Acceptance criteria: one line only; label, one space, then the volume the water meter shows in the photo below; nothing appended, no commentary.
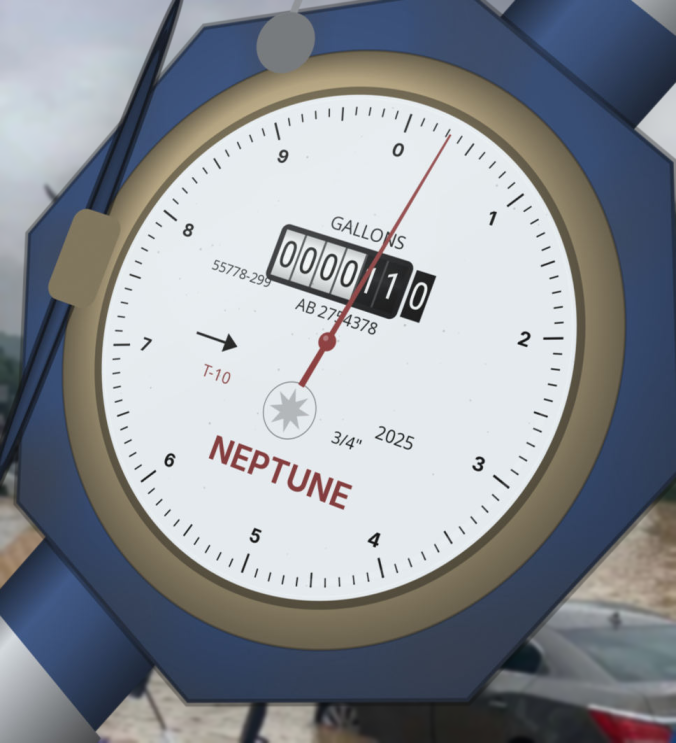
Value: 110.3 gal
